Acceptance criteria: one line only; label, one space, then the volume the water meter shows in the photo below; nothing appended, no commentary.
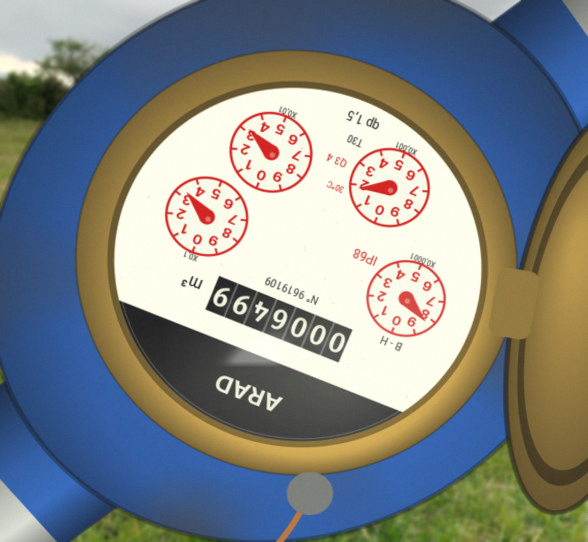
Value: 6499.3318 m³
